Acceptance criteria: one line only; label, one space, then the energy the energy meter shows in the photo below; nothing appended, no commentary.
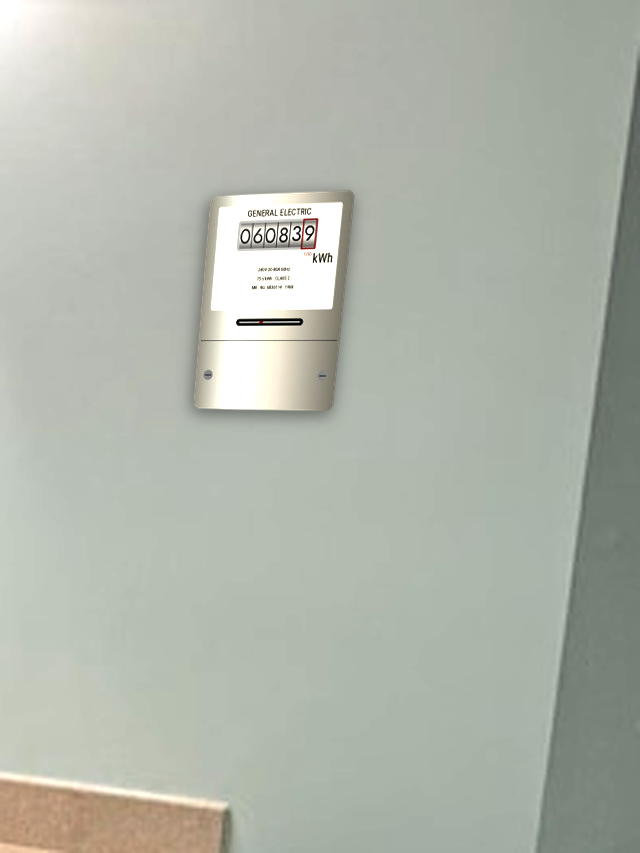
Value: 6083.9 kWh
